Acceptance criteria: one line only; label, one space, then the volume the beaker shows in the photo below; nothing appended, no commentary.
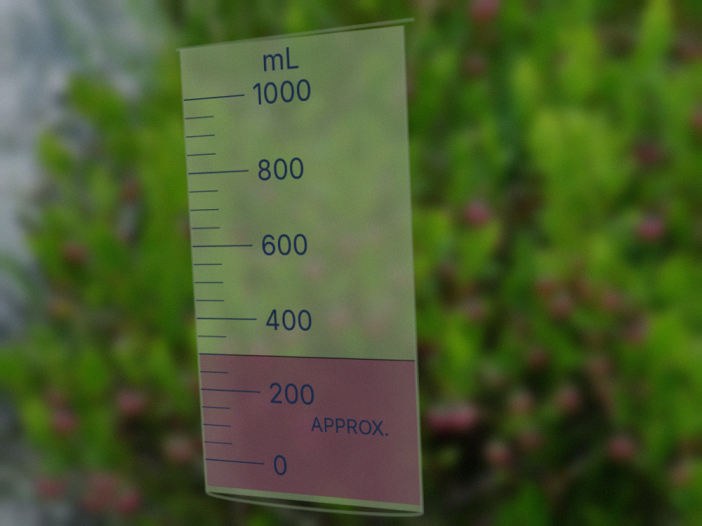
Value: 300 mL
